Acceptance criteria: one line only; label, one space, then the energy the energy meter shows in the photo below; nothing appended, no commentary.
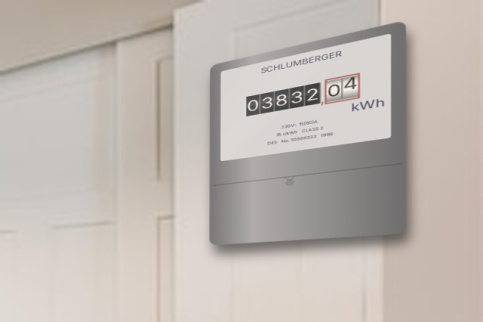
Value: 3832.04 kWh
